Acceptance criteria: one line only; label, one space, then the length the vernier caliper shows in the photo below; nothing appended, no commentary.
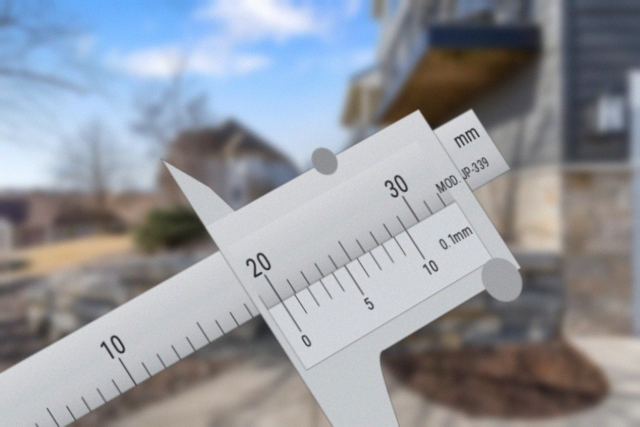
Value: 20.0 mm
